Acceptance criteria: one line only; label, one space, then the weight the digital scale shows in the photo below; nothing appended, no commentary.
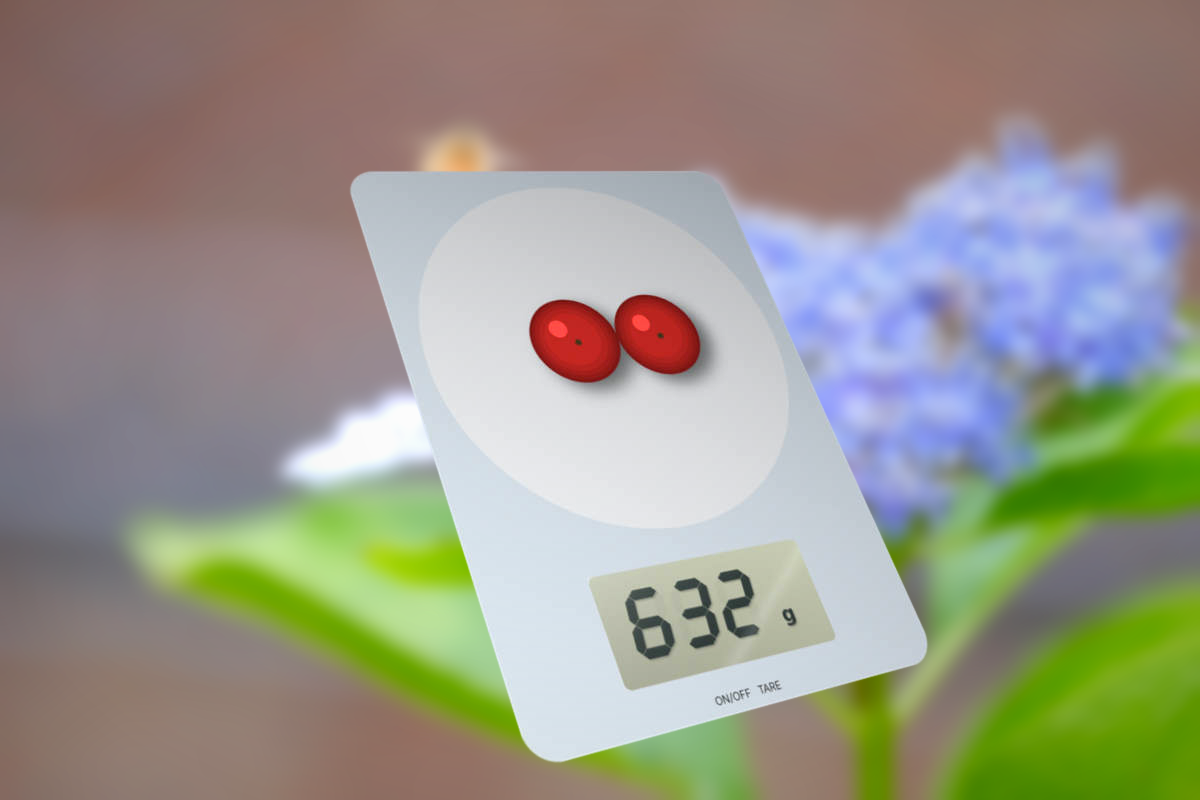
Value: 632 g
